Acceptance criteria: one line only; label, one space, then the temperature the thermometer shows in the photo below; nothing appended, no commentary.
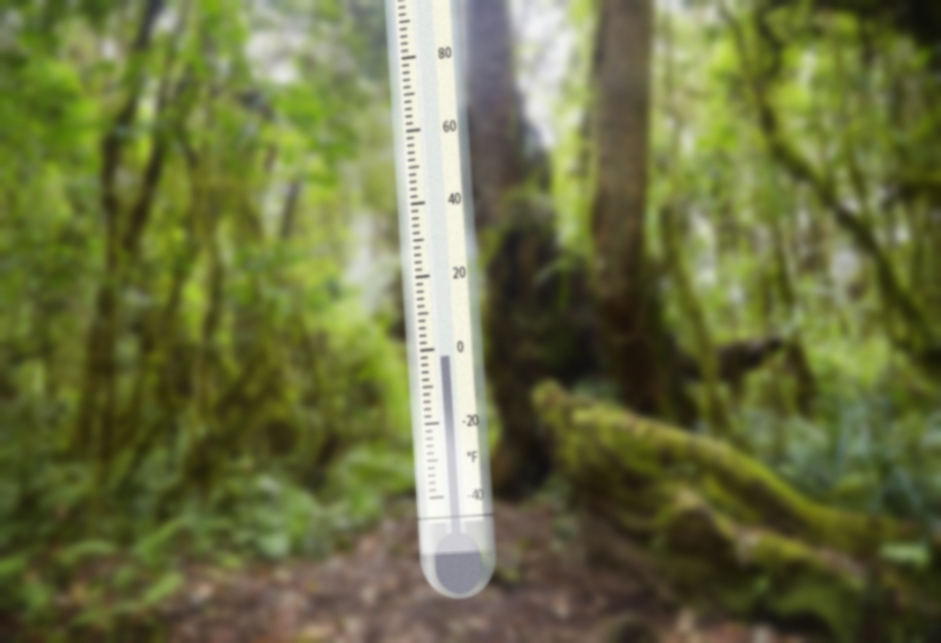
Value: -2 °F
